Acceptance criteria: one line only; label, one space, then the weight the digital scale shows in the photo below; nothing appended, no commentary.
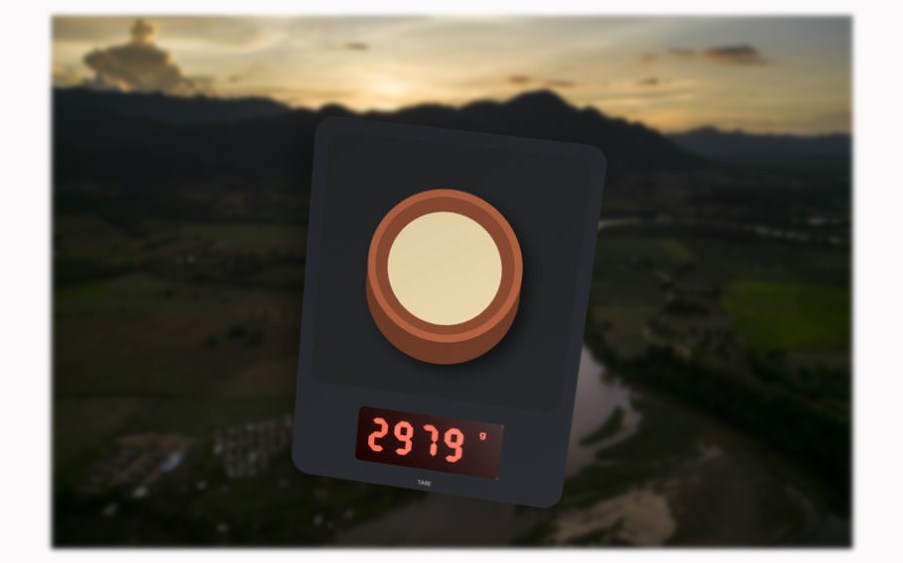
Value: 2979 g
